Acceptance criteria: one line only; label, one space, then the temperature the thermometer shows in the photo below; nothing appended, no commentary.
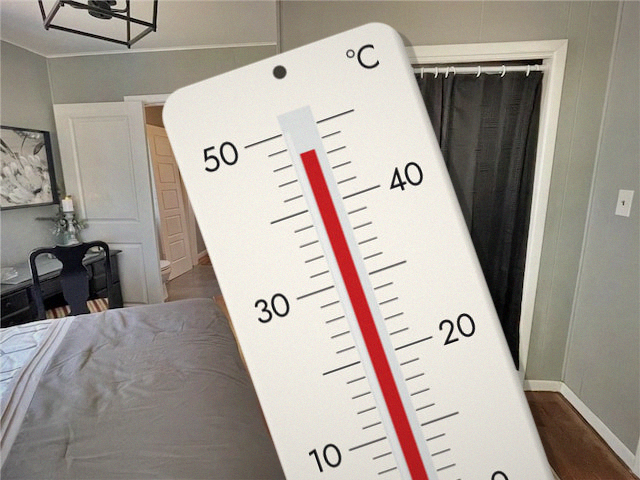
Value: 47 °C
